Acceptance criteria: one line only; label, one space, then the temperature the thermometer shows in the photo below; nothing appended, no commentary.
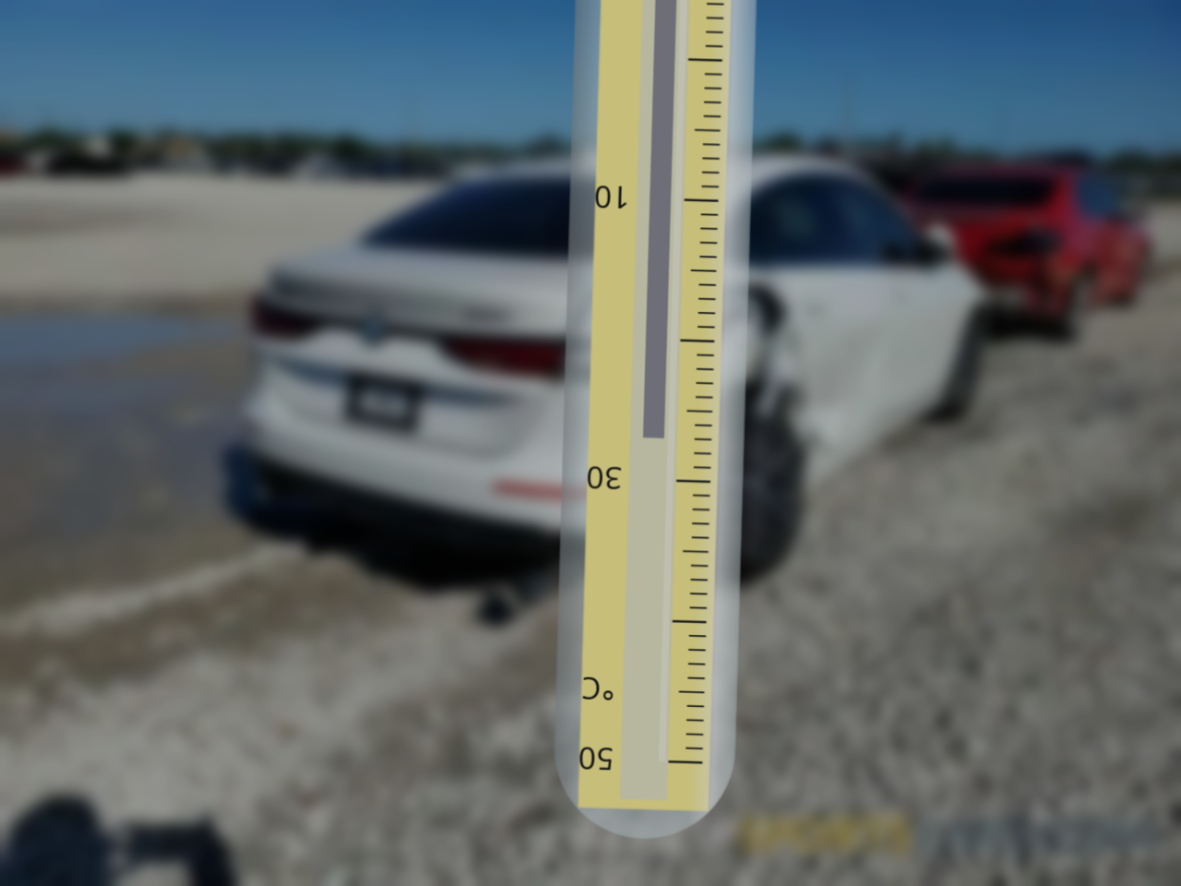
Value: 27 °C
